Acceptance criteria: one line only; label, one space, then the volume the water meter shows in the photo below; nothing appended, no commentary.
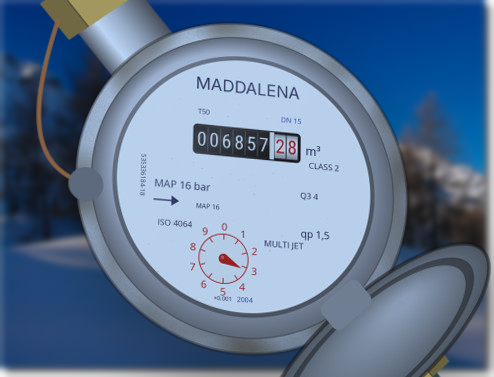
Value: 6857.283 m³
